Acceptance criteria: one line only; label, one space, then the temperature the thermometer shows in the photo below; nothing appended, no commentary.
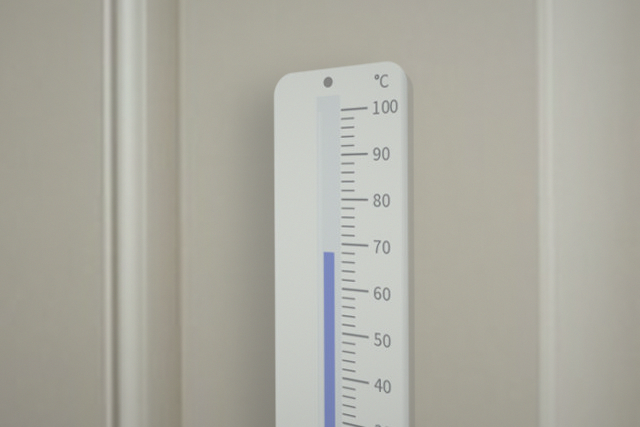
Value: 68 °C
